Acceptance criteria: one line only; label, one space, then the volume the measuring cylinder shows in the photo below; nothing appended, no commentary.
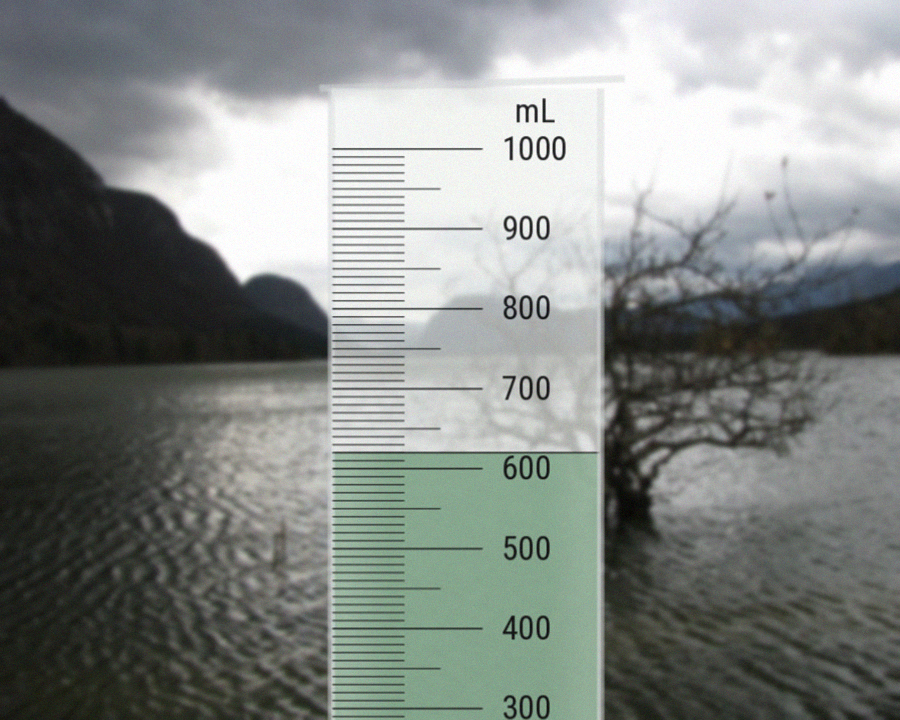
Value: 620 mL
